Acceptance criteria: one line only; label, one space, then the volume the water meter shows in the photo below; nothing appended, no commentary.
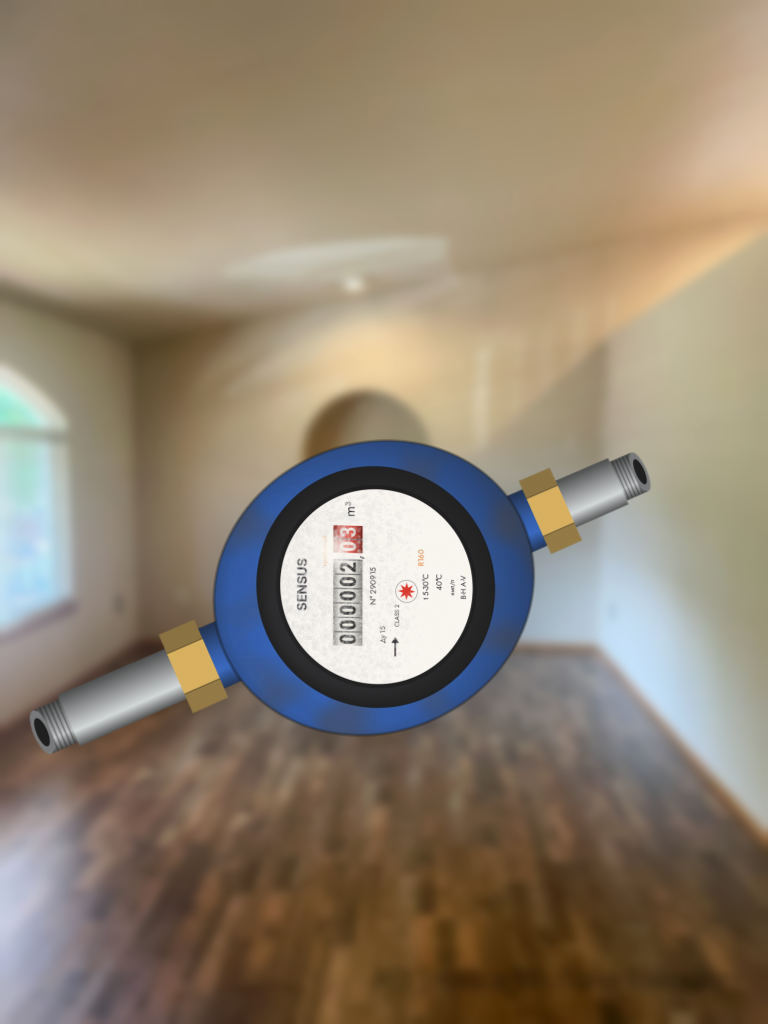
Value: 2.03 m³
